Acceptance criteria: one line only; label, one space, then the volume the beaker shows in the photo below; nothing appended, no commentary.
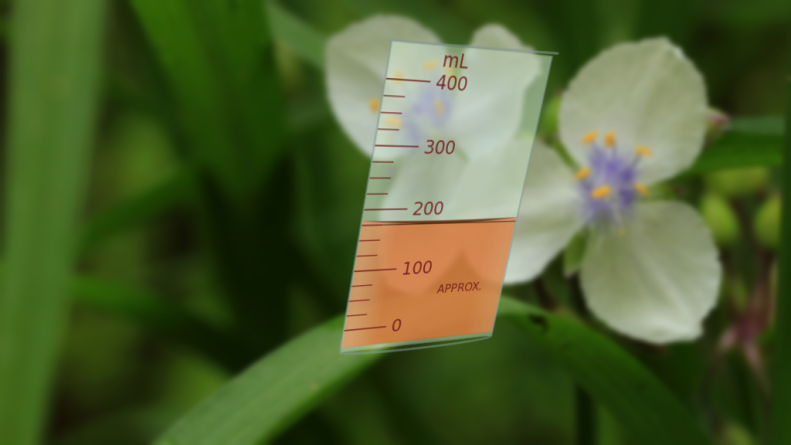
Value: 175 mL
